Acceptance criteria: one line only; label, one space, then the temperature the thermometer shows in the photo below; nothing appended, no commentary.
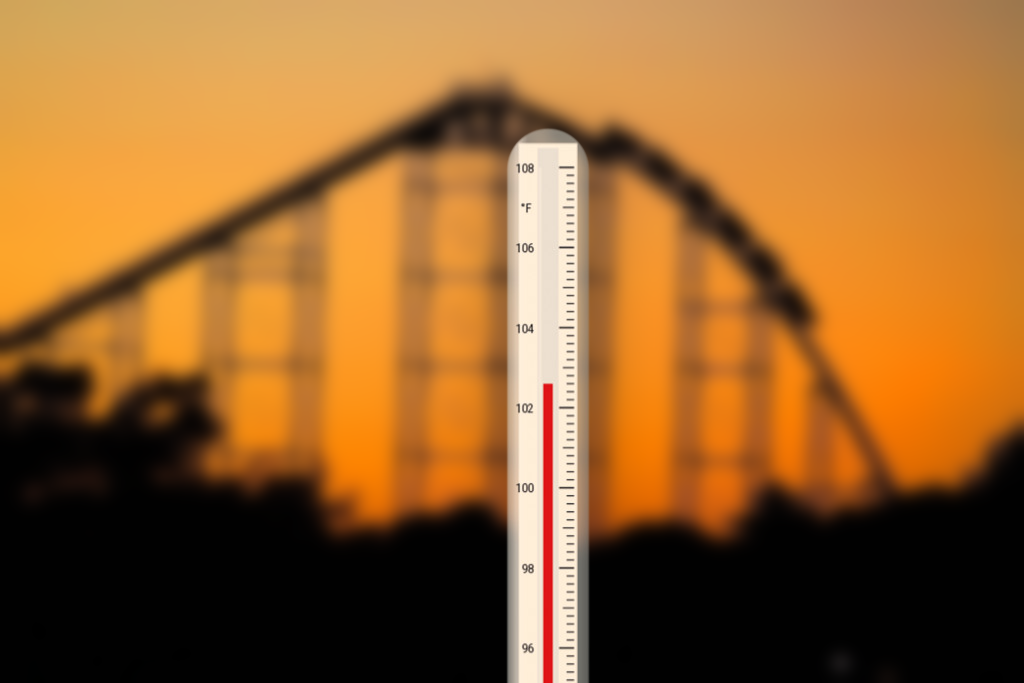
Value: 102.6 °F
